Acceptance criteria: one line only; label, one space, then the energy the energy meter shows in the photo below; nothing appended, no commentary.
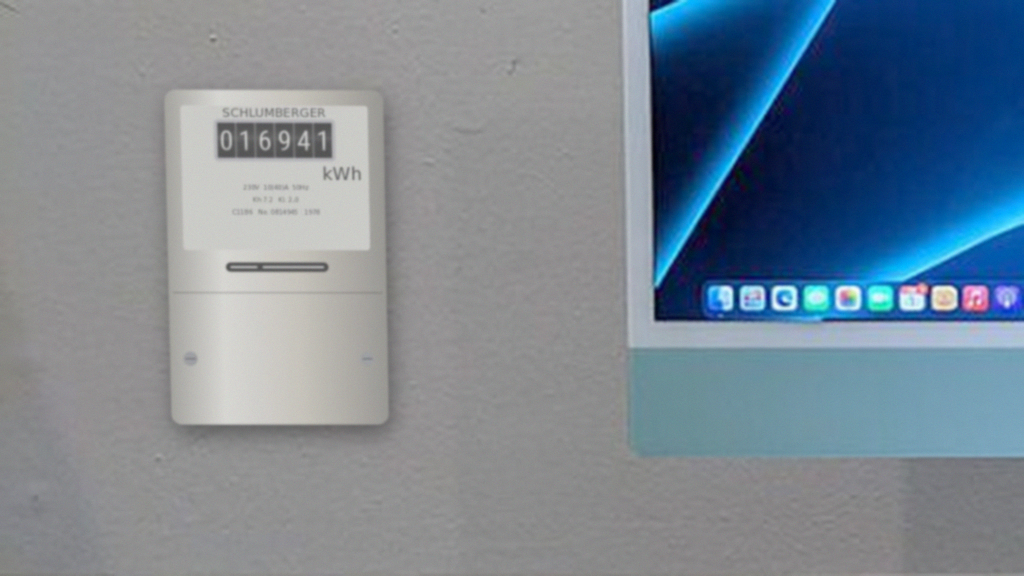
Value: 16941 kWh
